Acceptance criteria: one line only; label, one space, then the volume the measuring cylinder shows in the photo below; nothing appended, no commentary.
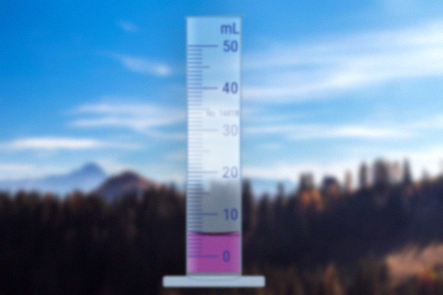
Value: 5 mL
